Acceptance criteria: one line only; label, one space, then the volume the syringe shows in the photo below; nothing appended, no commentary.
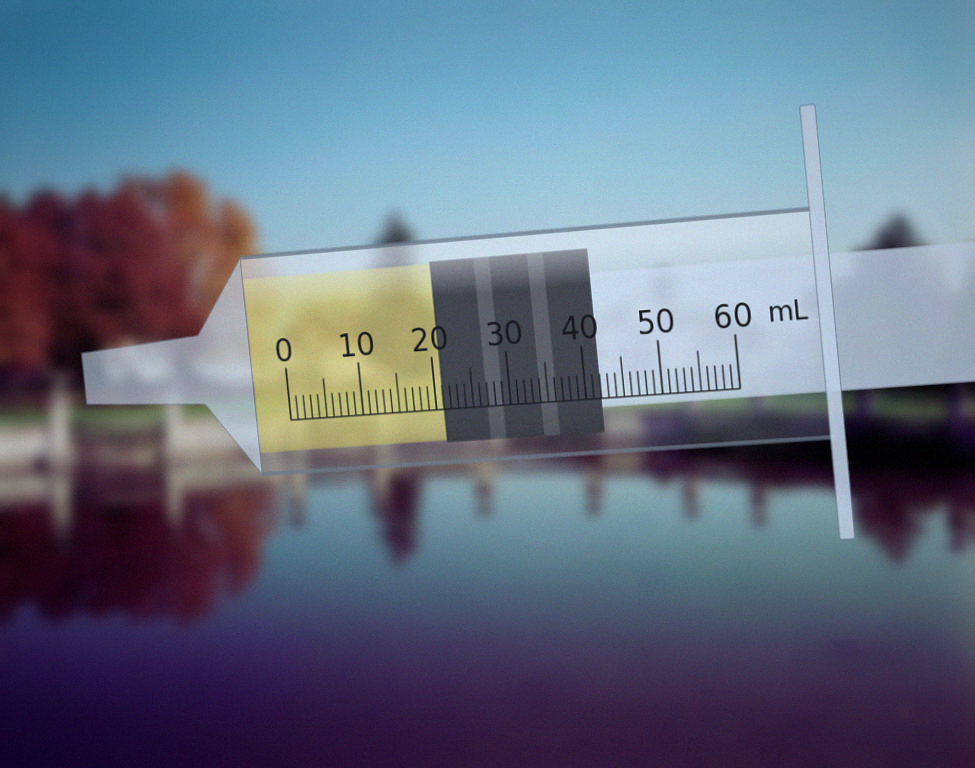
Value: 21 mL
